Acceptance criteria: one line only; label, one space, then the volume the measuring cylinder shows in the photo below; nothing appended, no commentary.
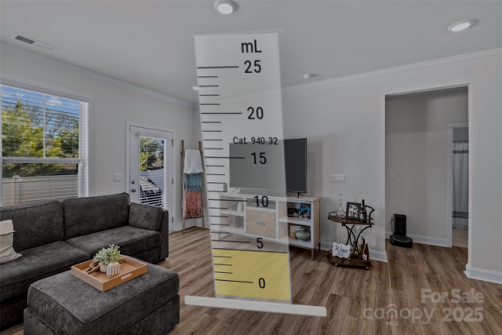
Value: 4 mL
